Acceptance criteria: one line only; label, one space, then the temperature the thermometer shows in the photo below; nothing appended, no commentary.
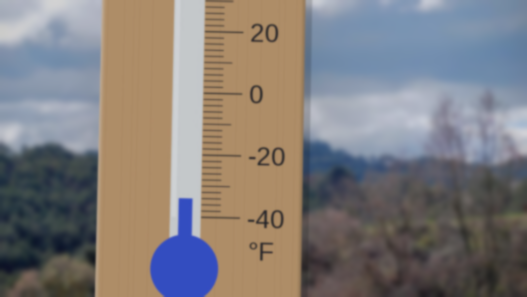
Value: -34 °F
